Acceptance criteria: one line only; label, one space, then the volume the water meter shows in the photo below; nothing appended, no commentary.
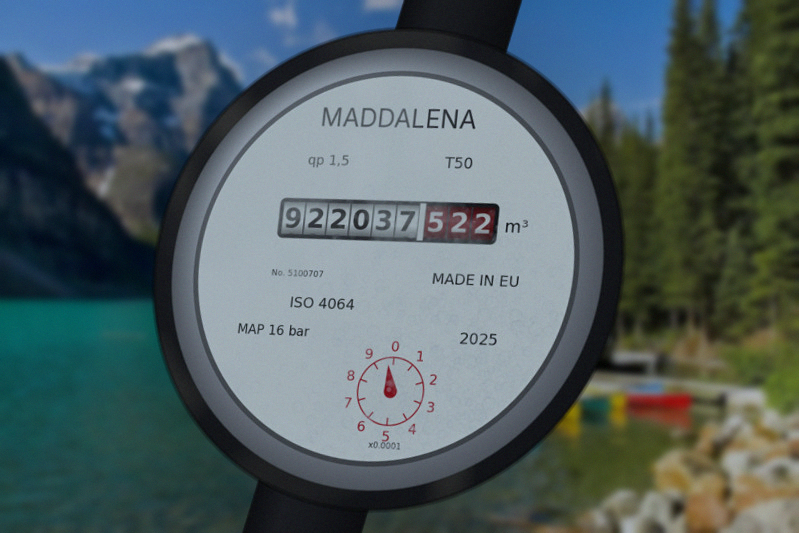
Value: 922037.5219 m³
